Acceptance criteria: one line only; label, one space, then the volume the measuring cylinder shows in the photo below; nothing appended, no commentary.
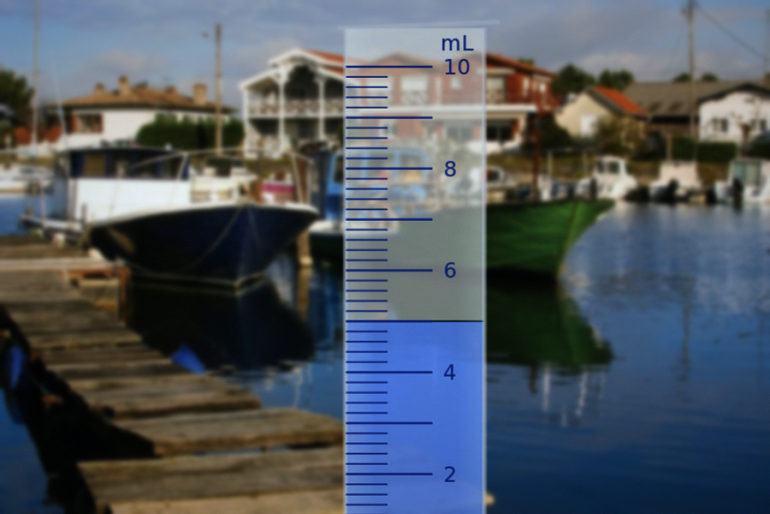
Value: 5 mL
